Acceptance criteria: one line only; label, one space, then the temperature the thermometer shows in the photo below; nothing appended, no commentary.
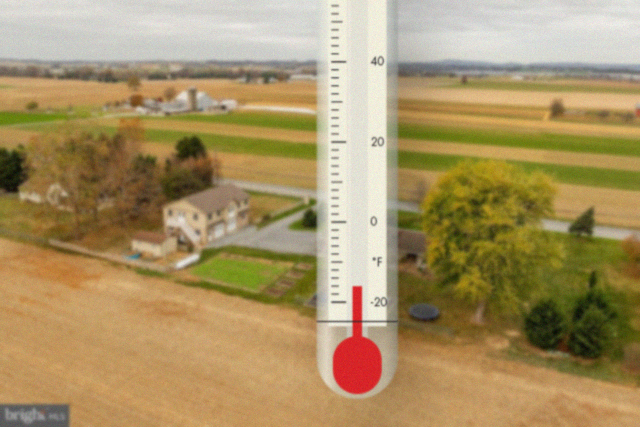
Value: -16 °F
